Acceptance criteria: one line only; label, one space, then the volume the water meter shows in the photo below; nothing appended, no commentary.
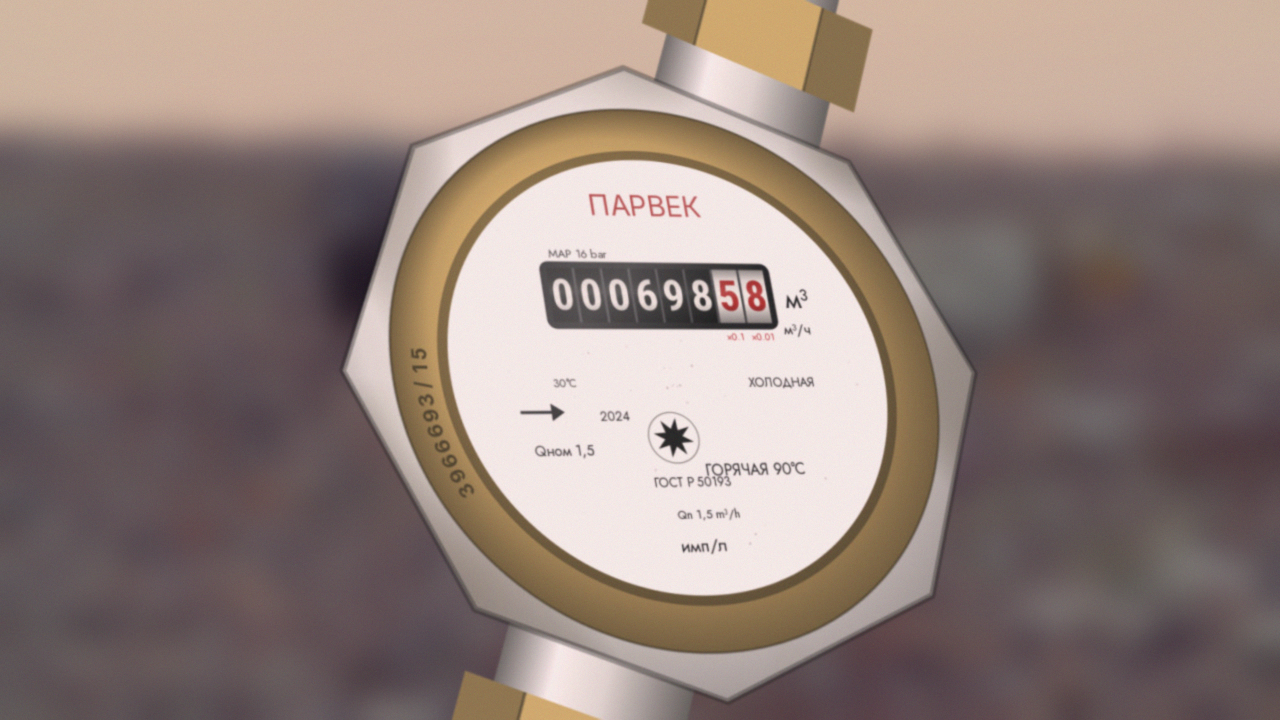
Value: 698.58 m³
